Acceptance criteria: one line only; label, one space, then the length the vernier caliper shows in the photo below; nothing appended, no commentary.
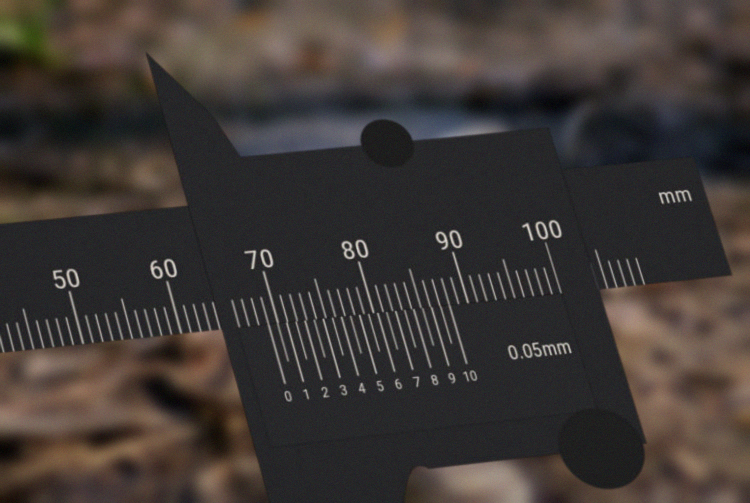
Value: 69.0 mm
